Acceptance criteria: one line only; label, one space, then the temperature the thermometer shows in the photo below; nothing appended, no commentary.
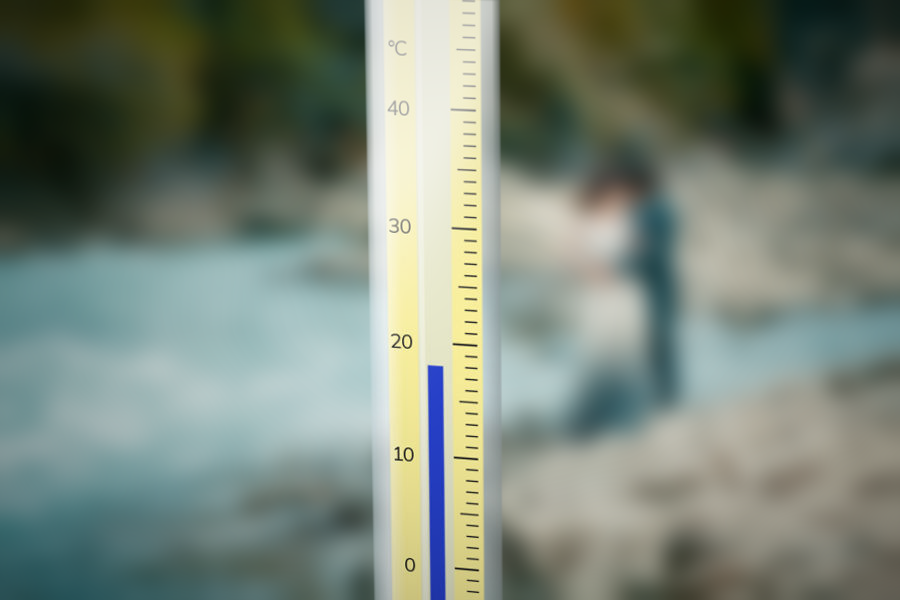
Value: 18 °C
